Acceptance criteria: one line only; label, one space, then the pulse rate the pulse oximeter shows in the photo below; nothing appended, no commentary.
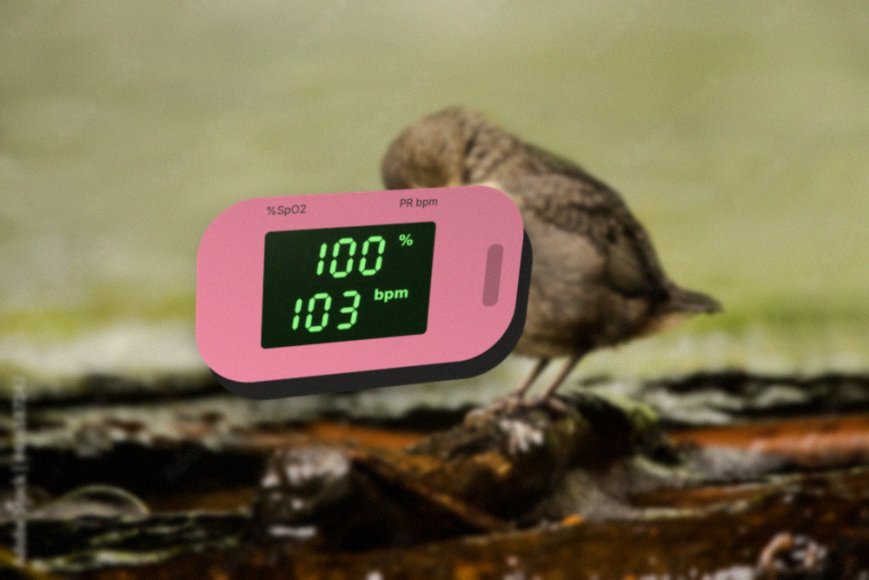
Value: 103 bpm
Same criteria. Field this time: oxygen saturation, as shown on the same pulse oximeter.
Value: 100 %
